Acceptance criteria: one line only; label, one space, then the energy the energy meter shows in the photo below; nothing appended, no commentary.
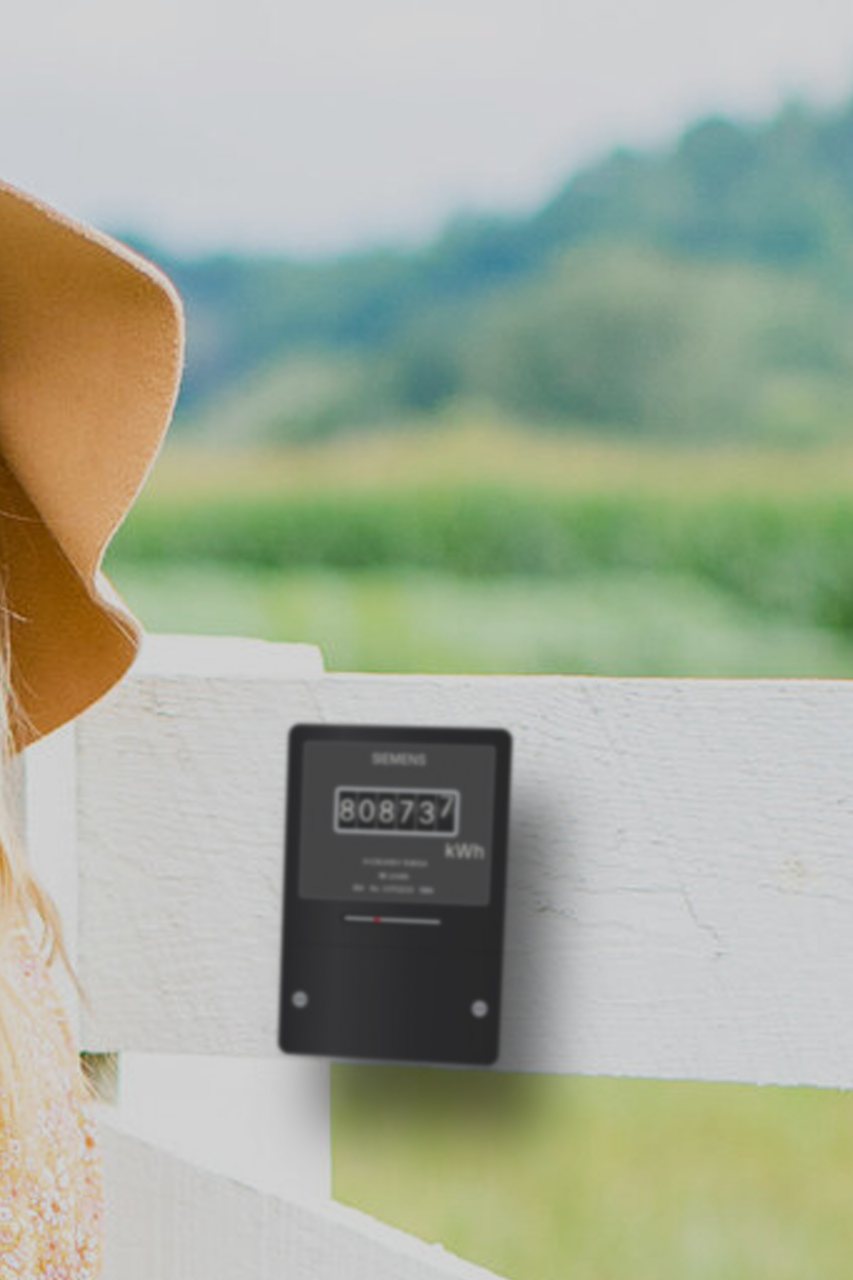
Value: 808737 kWh
